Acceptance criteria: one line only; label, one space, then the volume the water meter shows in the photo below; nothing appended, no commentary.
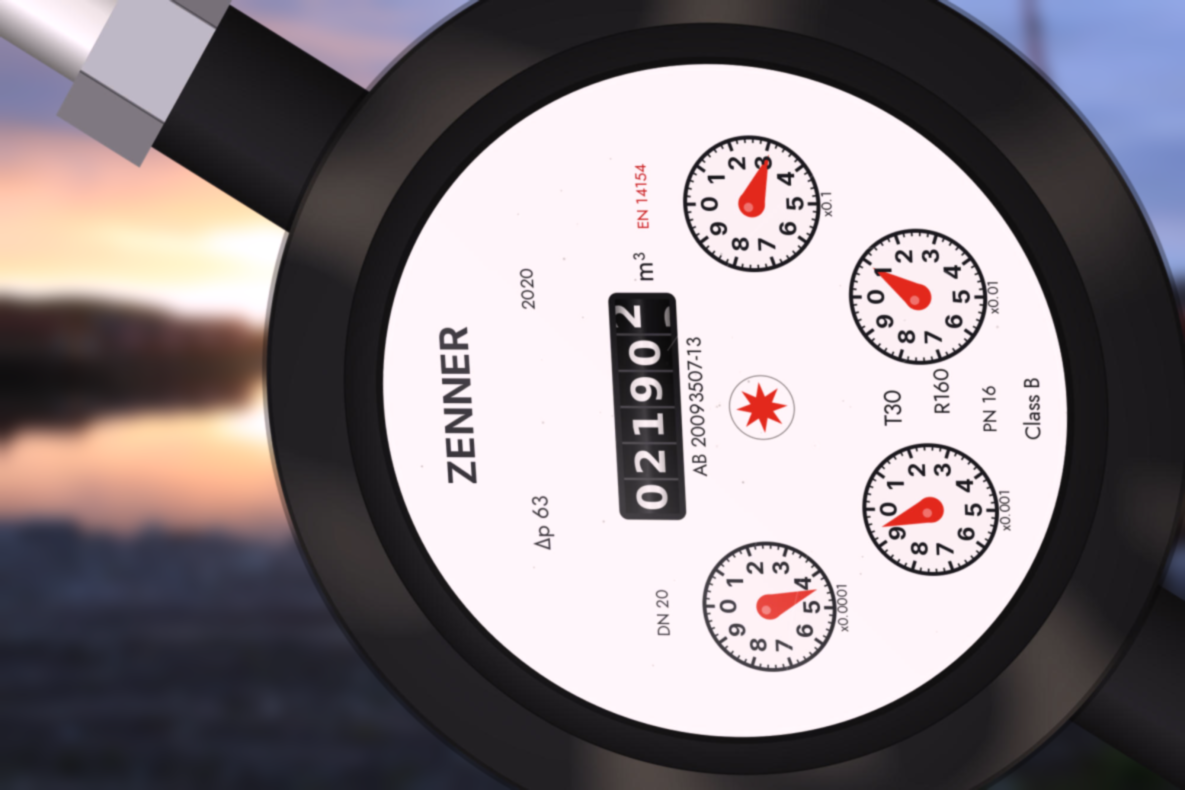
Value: 21902.3094 m³
